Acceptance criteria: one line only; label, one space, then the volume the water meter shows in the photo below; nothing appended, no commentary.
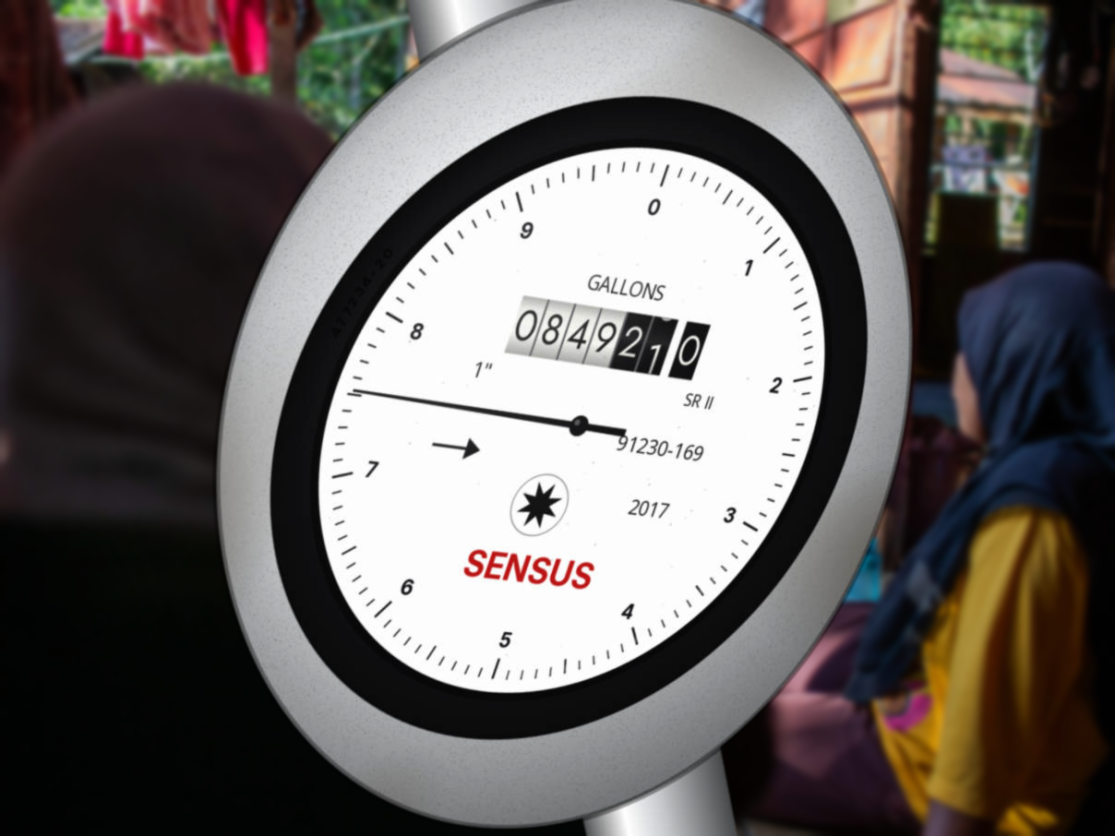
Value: 849207.5 gal
